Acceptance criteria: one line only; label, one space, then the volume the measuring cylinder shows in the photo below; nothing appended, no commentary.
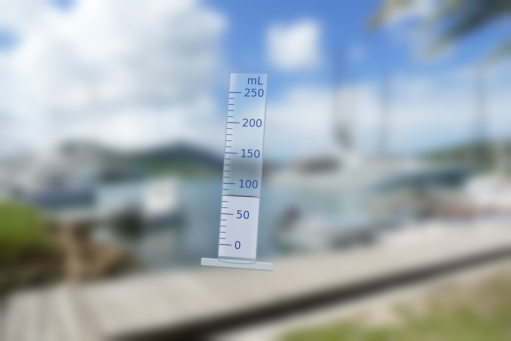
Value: 80 mL
